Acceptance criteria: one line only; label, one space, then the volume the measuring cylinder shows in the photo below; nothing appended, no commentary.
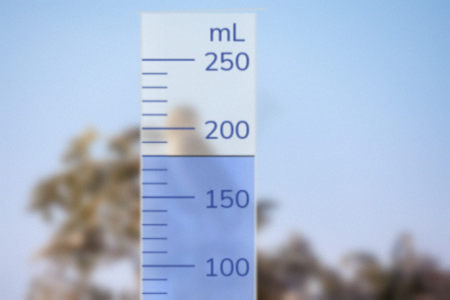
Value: 180 mL
